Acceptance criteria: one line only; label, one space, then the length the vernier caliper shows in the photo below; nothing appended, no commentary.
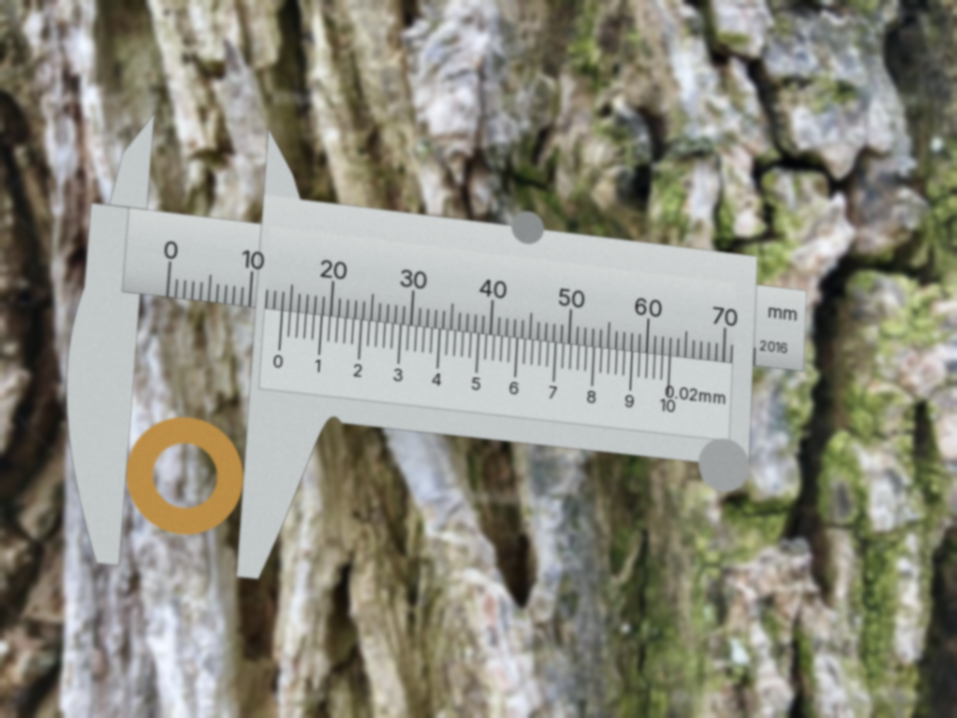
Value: 14.0 mm
